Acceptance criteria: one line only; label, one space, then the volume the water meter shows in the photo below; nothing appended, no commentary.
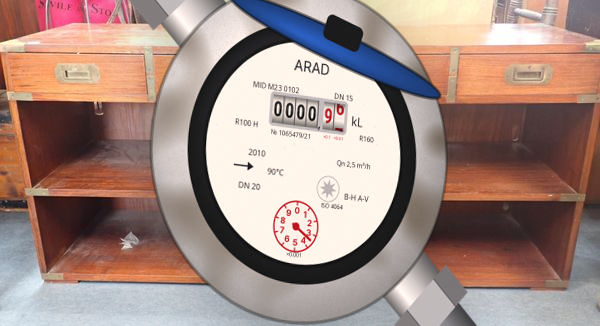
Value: 0.963 kL
